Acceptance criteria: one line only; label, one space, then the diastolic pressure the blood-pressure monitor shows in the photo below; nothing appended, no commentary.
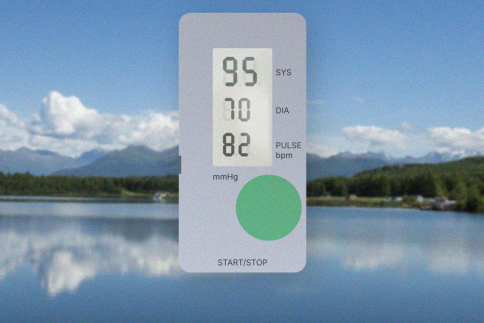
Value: 70 mmHg
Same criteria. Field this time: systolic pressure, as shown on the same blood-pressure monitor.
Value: 95 mmHg
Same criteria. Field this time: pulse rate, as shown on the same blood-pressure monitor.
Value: 82 bpm
